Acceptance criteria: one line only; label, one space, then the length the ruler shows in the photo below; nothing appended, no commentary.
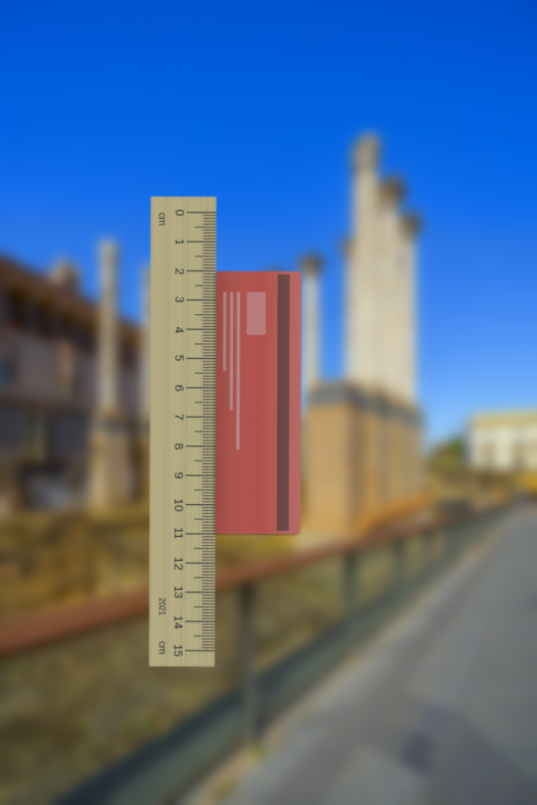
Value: 9 cm
